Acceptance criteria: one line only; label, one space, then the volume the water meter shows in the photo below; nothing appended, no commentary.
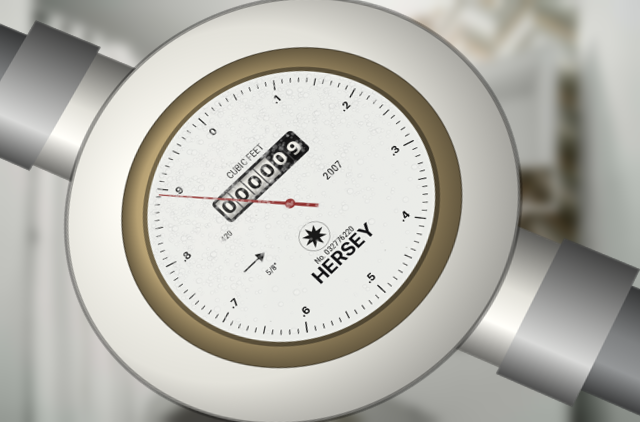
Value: 8.89 ft³
